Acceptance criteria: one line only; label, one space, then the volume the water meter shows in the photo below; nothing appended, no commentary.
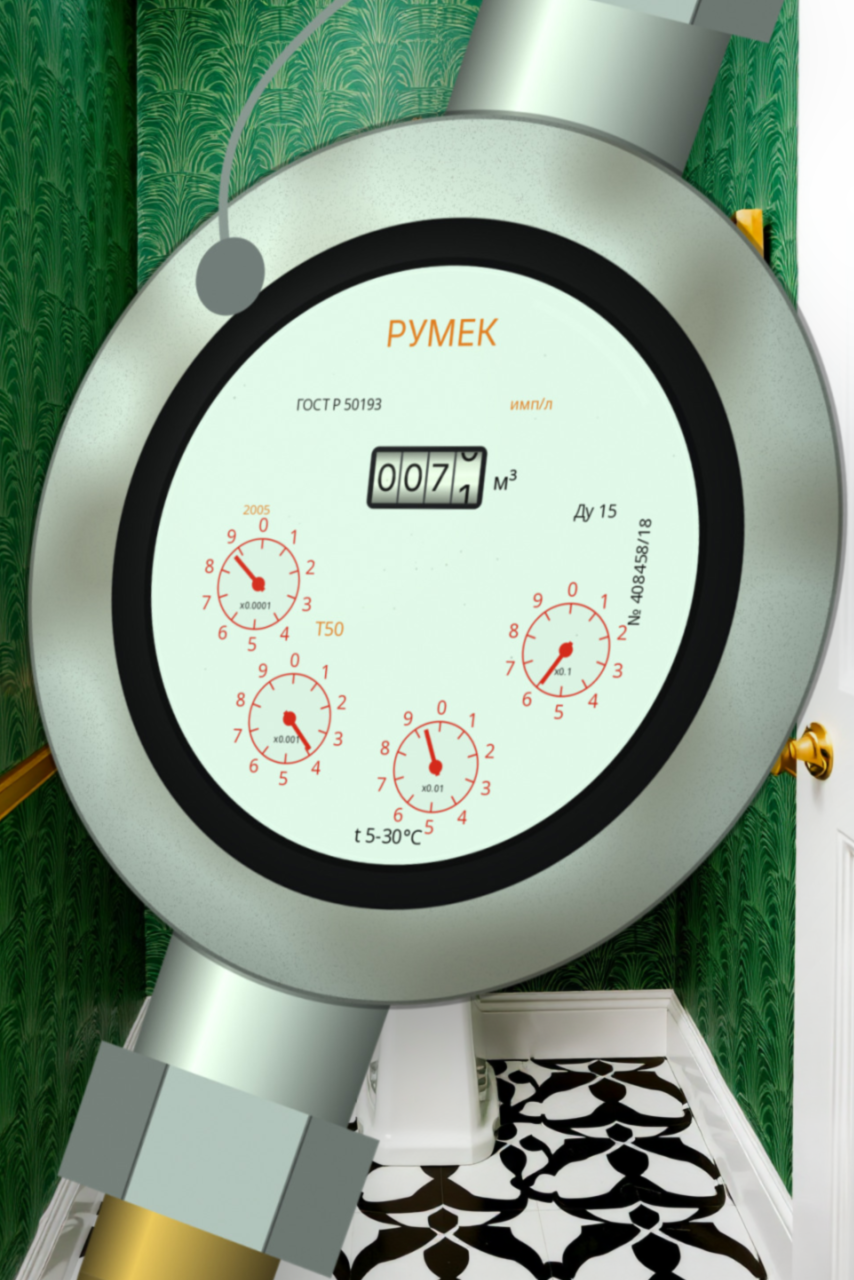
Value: 70.5938 m³
